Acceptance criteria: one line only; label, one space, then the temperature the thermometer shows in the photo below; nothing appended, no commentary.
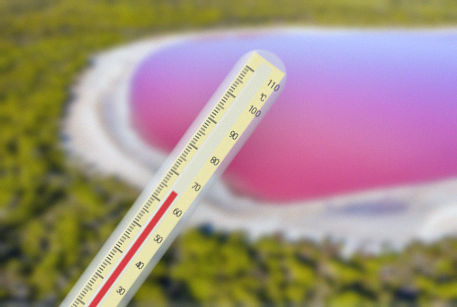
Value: 65 °C
